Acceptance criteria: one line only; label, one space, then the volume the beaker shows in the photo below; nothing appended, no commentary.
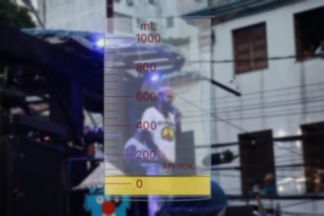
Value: 50 mL
